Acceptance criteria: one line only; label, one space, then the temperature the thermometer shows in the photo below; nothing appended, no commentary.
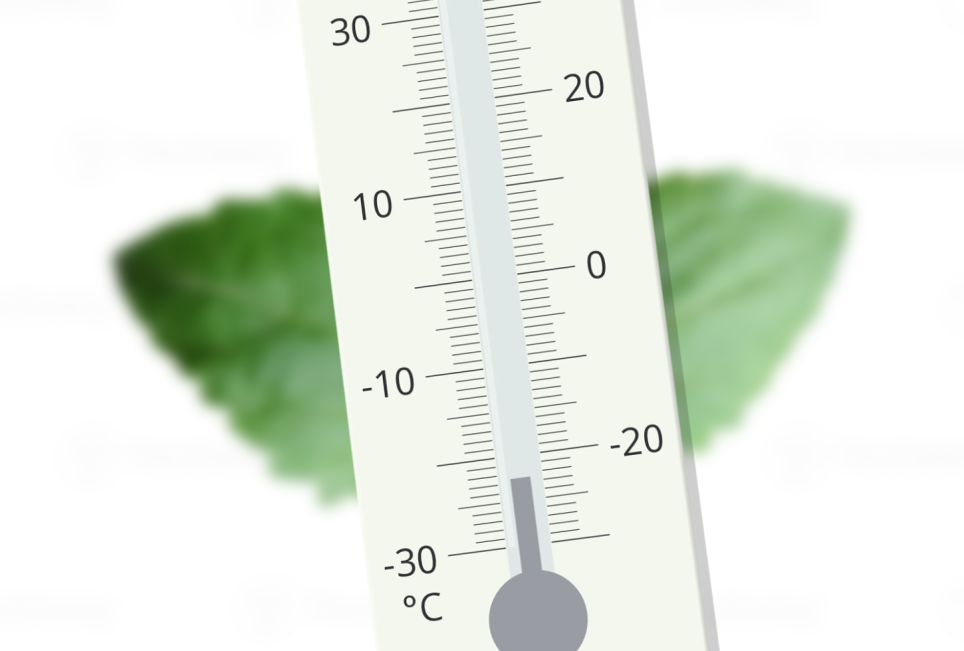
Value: -22.5 °C
